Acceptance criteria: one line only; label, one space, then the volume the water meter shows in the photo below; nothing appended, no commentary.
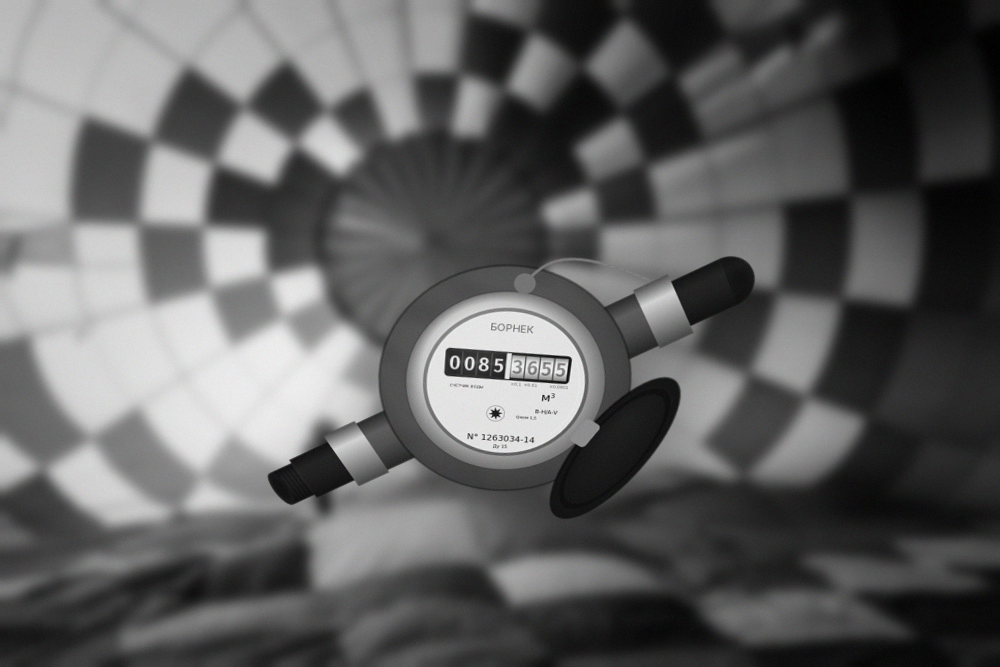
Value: 85.3655 m³
